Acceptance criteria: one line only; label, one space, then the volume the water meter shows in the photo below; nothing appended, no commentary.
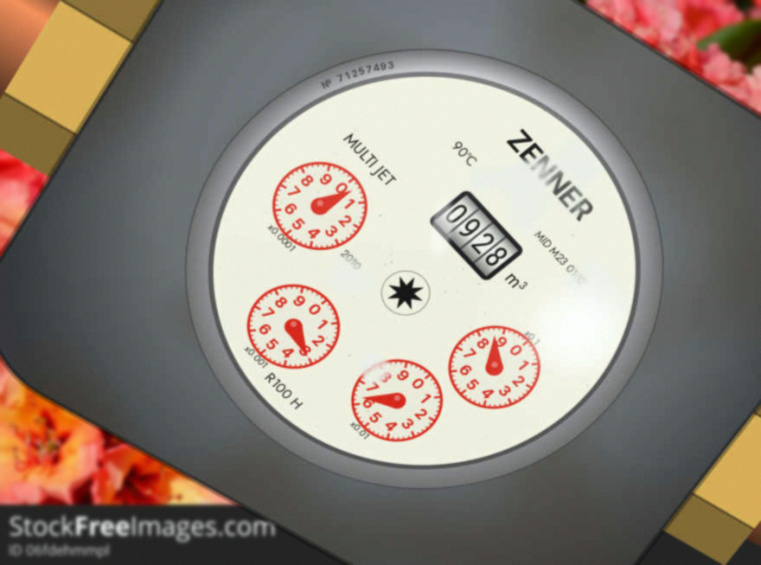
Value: 928.8630 m³
